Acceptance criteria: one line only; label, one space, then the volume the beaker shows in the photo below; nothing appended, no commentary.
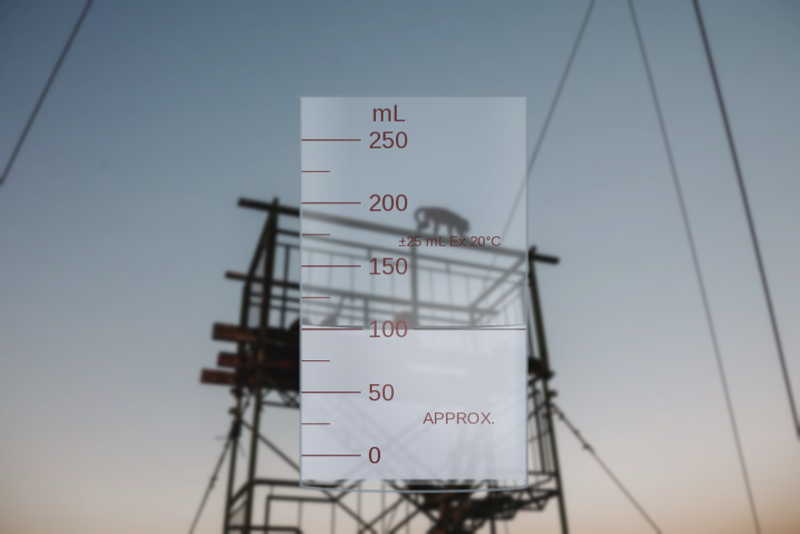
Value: 100 mL
